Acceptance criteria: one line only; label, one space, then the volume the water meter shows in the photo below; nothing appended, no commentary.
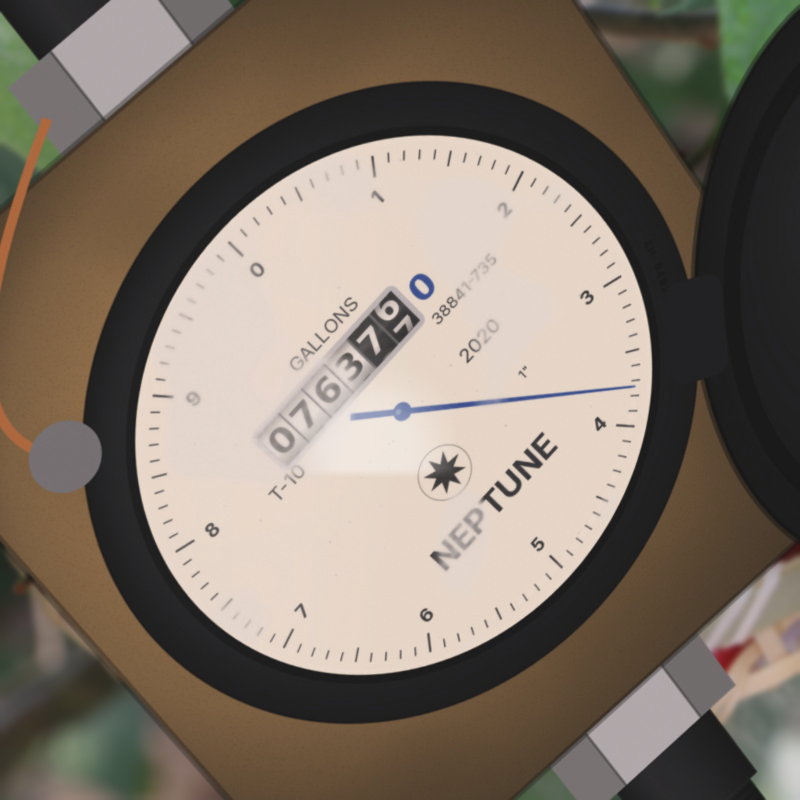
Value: 763763.7 gal
